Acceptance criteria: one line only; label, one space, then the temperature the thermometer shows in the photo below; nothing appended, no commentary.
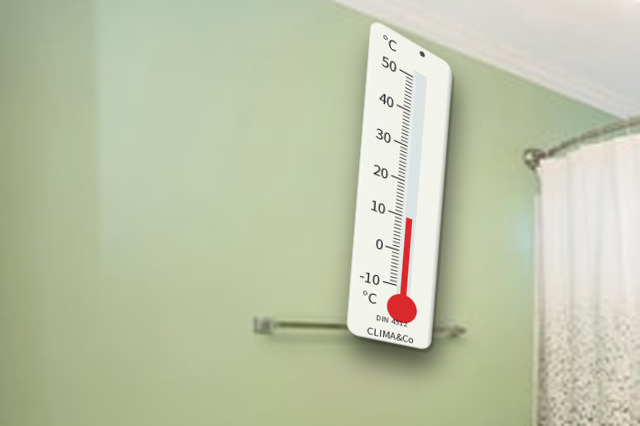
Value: 10 °C
